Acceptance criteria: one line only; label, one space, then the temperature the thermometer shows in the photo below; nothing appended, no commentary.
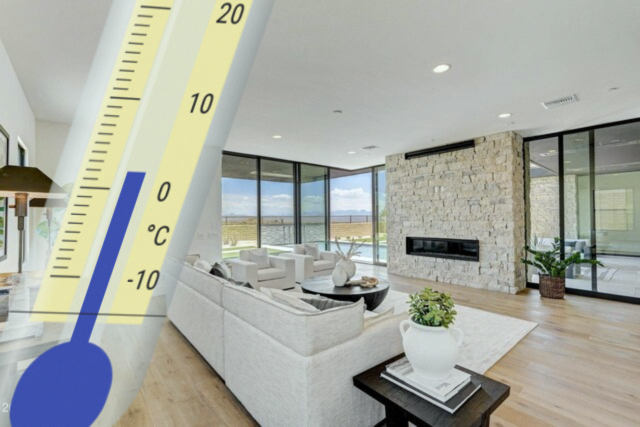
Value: 2 °C
